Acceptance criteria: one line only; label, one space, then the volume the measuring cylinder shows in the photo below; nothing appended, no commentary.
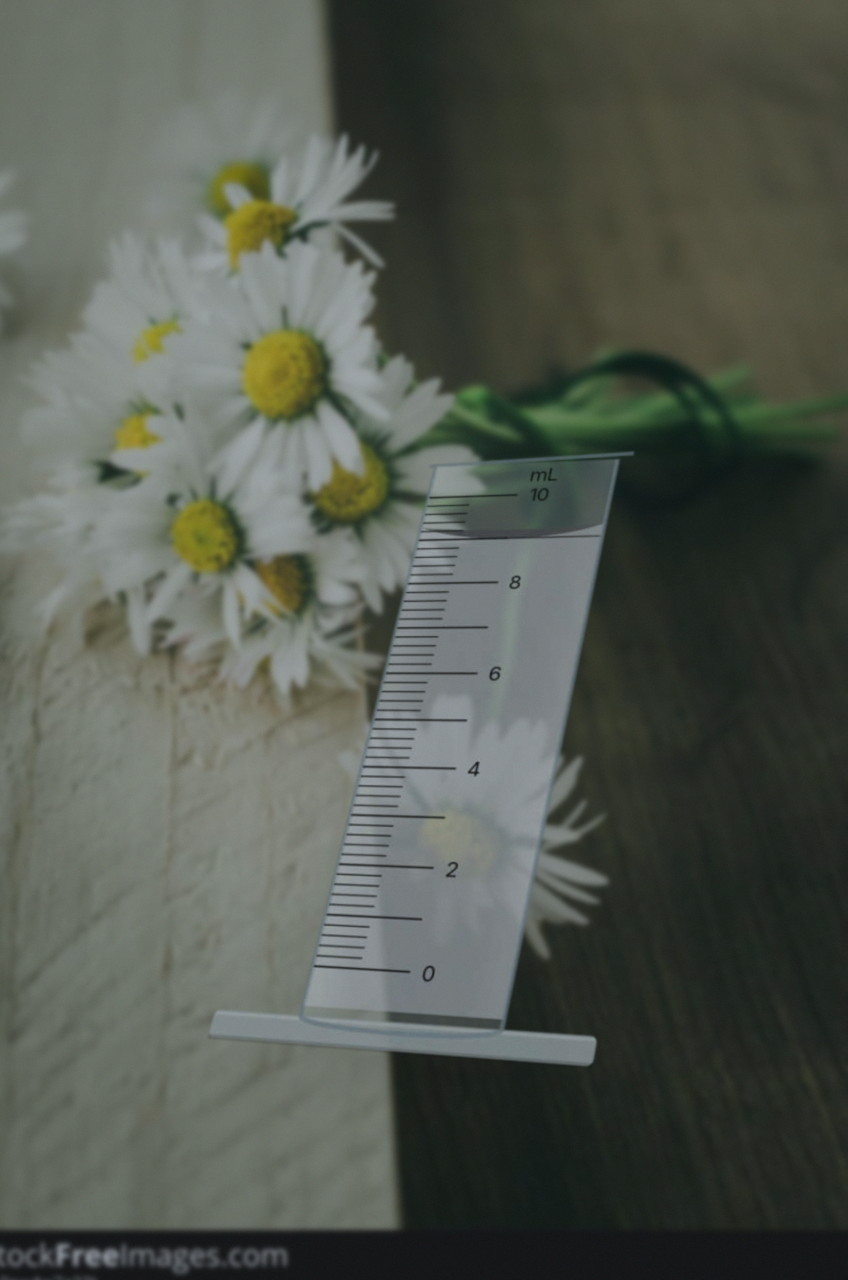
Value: 9 mL
